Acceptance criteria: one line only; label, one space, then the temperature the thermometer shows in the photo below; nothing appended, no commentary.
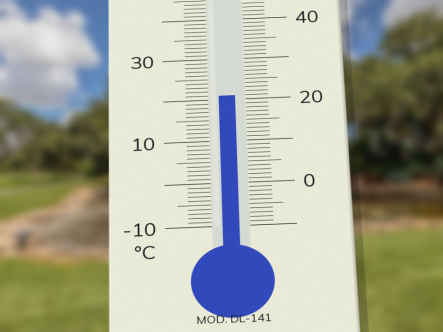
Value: 21 °C
